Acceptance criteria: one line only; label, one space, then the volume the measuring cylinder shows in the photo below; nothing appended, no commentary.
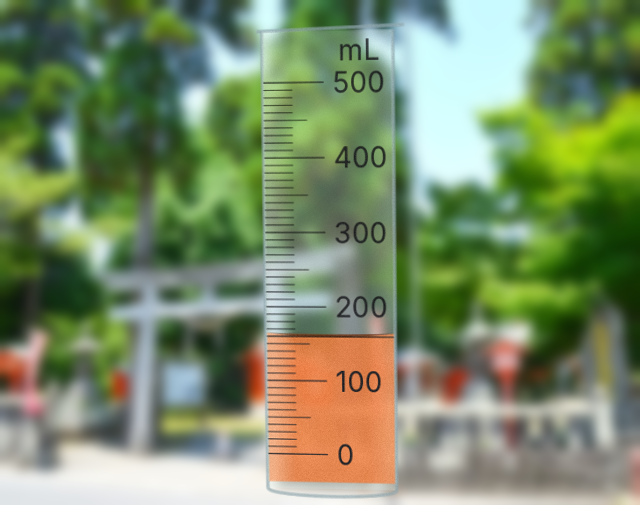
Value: 160 mL
